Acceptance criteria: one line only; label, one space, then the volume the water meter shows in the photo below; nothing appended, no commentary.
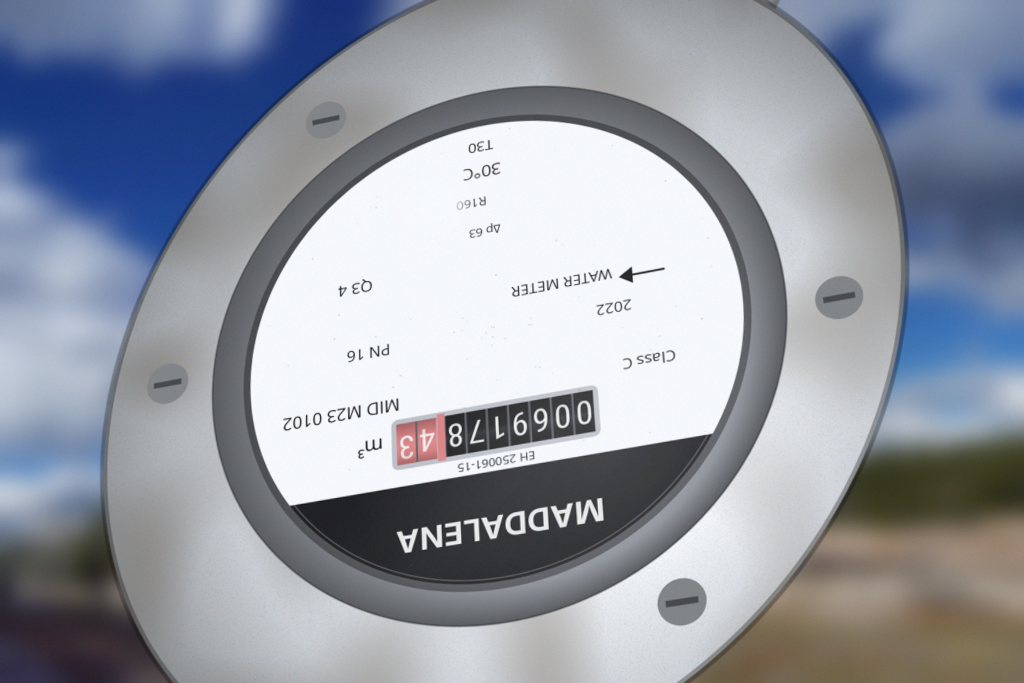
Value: 69178.43 m³
